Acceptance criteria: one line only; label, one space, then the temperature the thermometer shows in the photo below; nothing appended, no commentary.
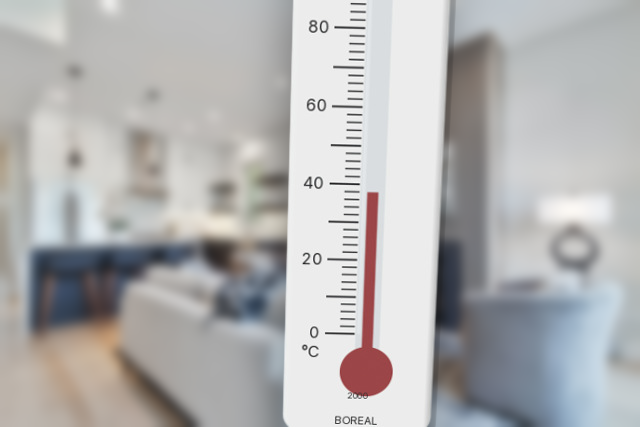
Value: 38 °C
